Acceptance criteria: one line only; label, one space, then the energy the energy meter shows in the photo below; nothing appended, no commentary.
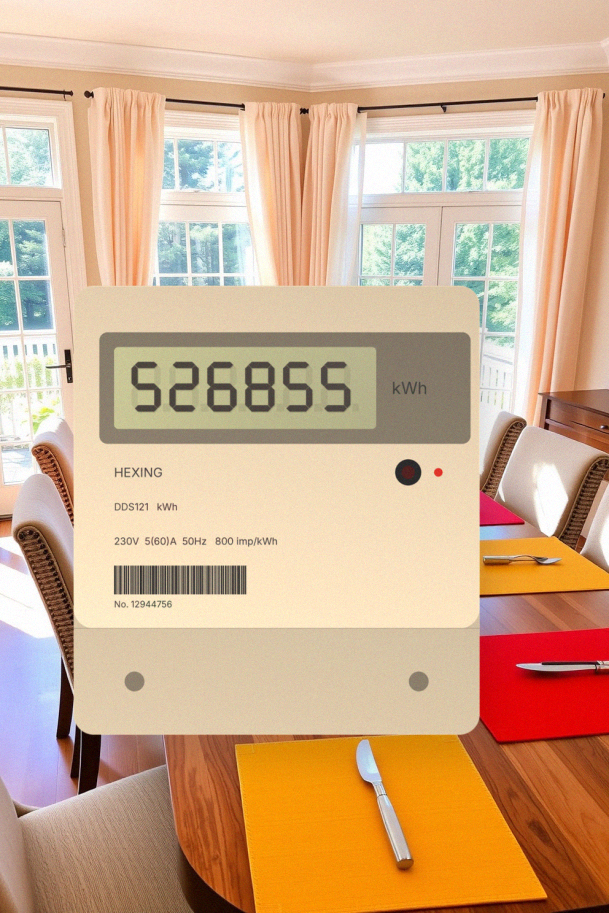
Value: 526855 kWh
